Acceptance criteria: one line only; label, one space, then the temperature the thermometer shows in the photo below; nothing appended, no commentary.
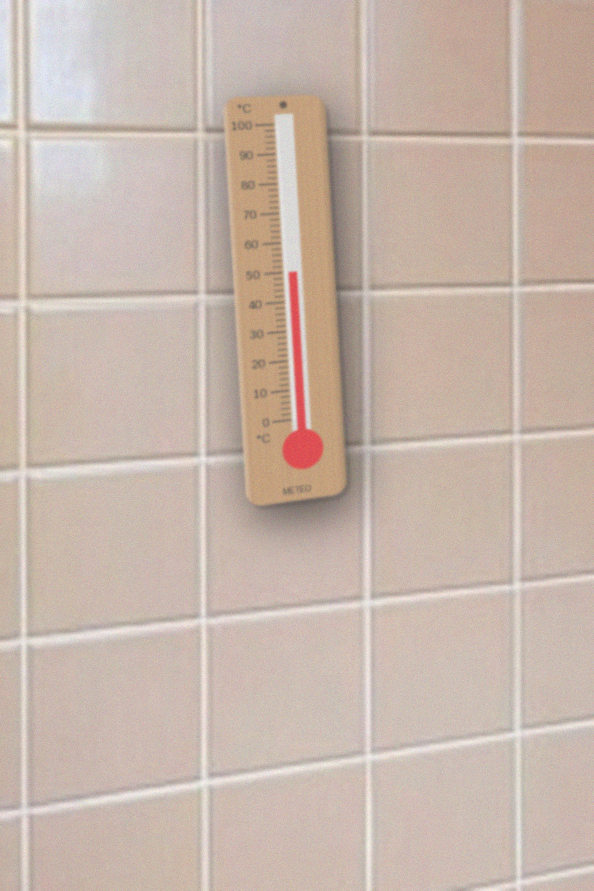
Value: 50 °C
